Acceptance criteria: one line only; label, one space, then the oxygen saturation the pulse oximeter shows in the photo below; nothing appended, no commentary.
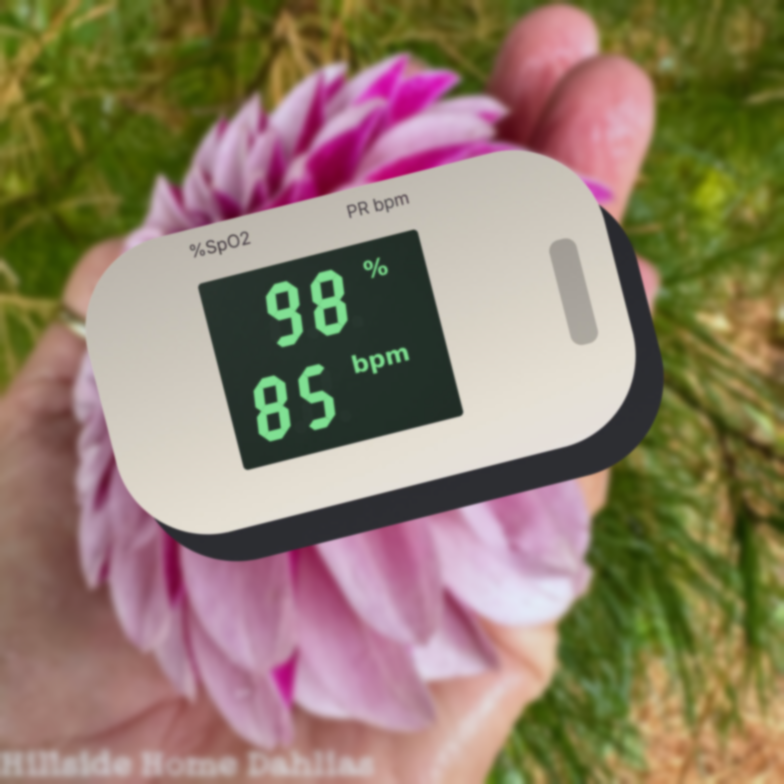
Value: 98 %
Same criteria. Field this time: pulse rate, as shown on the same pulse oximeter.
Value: 85 bpm
